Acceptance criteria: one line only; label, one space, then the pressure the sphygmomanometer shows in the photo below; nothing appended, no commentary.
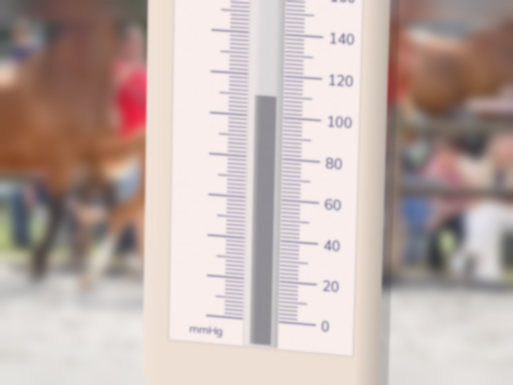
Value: 110 mmHg
